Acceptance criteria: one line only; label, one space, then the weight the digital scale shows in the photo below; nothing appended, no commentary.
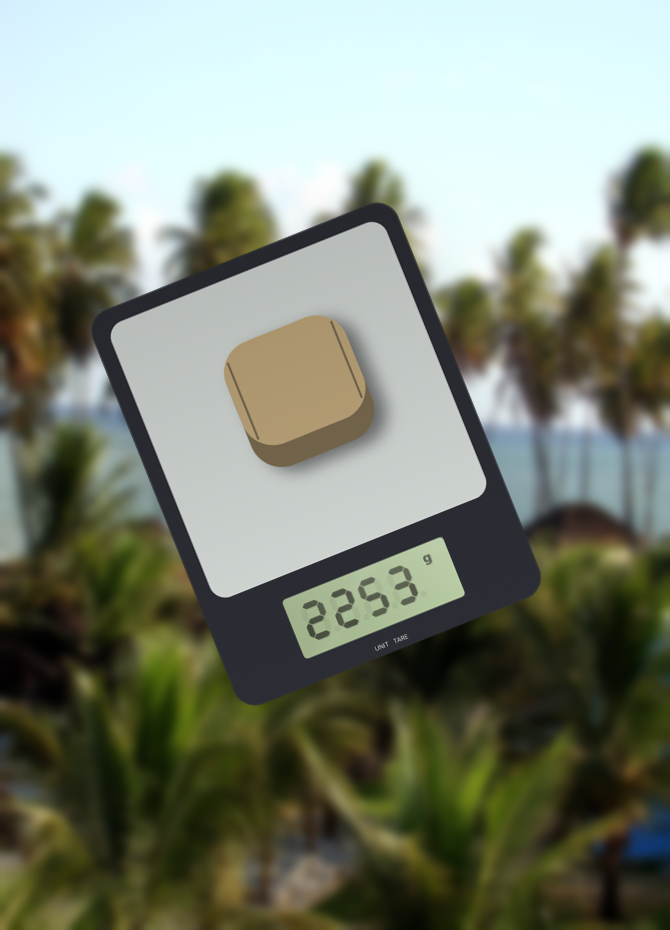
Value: 2253 g
